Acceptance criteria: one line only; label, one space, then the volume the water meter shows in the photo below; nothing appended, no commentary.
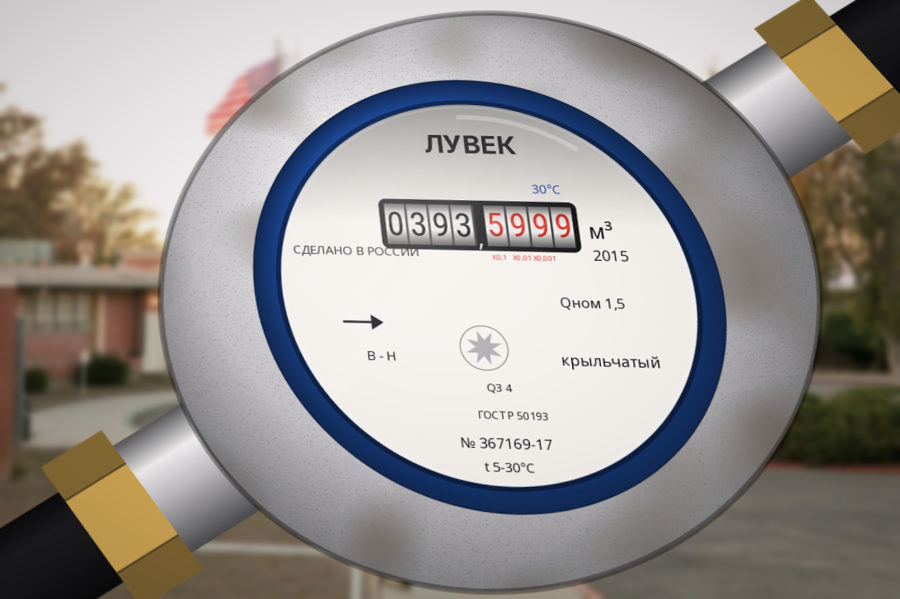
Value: 393.5999 m³
